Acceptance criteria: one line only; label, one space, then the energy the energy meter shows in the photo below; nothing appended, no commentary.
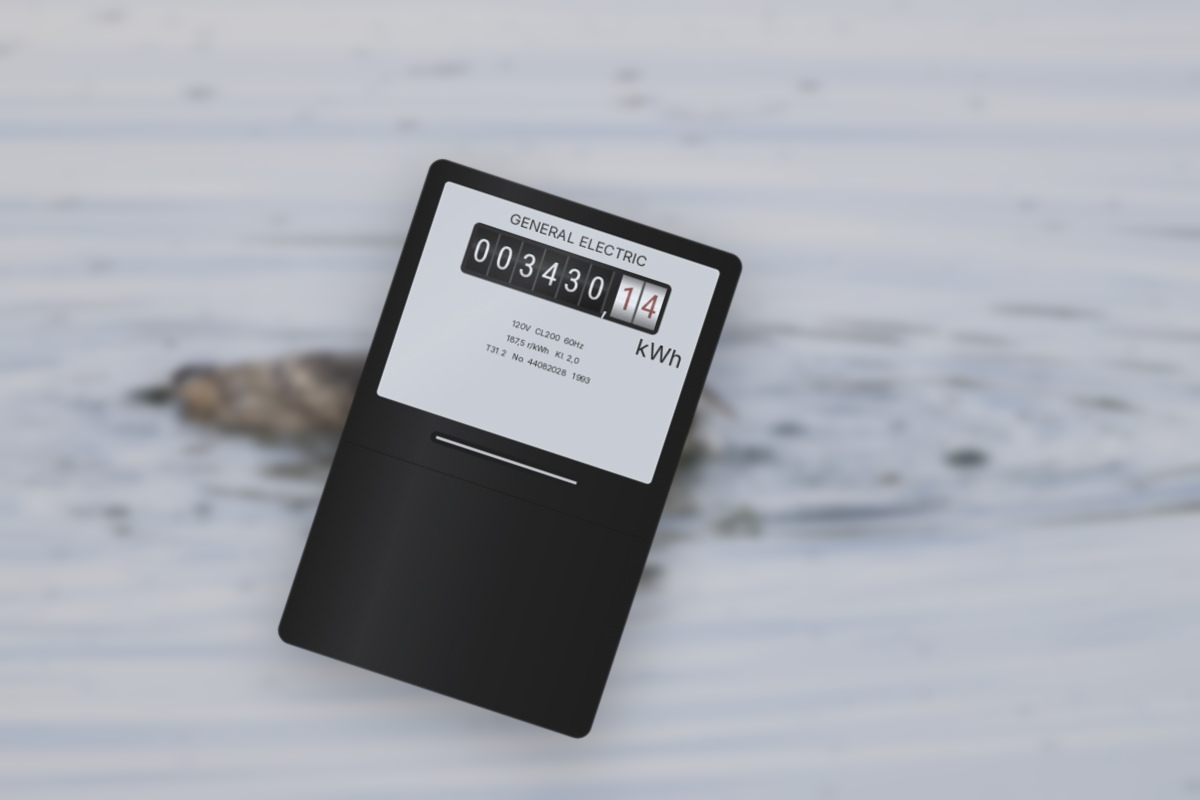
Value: 3430.14 kWh
